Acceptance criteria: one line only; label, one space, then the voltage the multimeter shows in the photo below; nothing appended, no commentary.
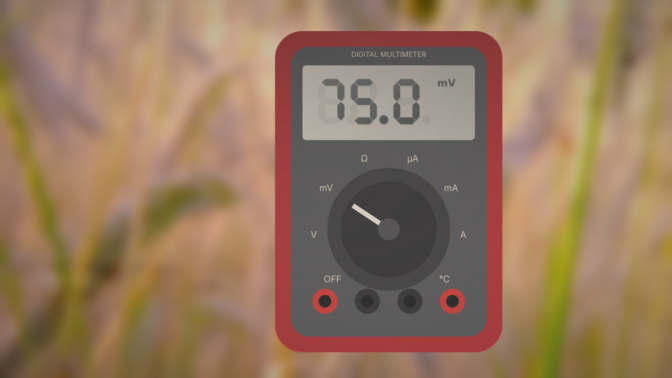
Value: 75.0 mV
